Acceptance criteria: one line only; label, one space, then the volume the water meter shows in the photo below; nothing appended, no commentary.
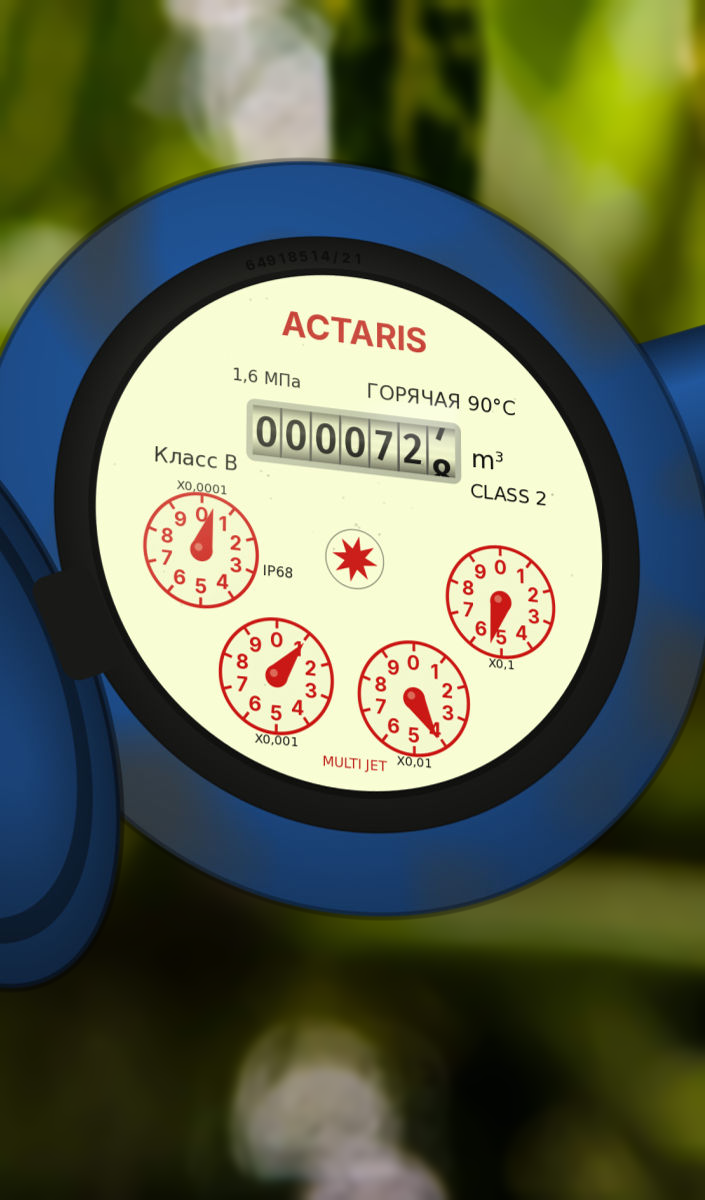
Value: 727.5410 m³
